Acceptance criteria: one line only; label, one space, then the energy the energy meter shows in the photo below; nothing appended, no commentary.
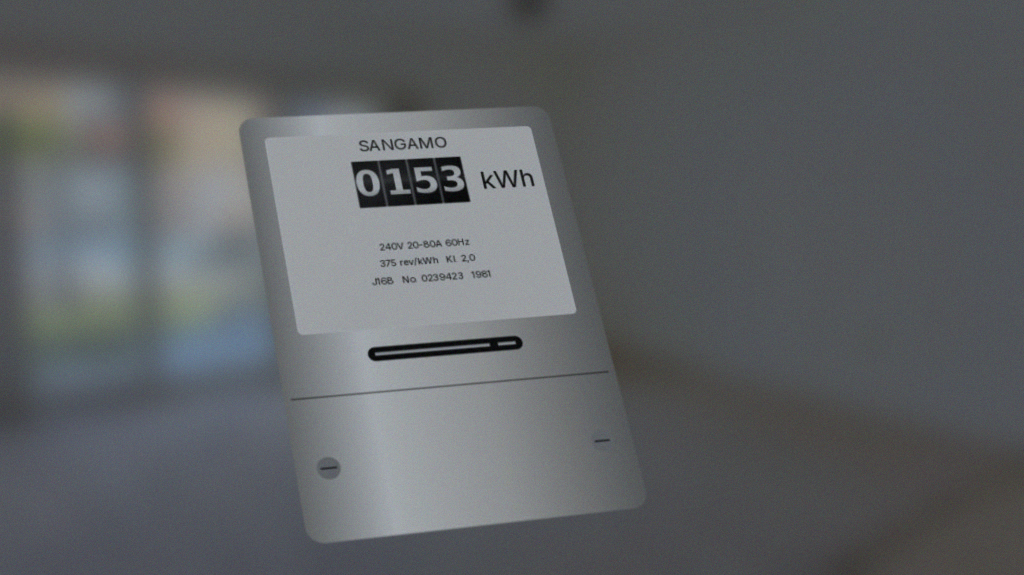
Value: 153 kWh
